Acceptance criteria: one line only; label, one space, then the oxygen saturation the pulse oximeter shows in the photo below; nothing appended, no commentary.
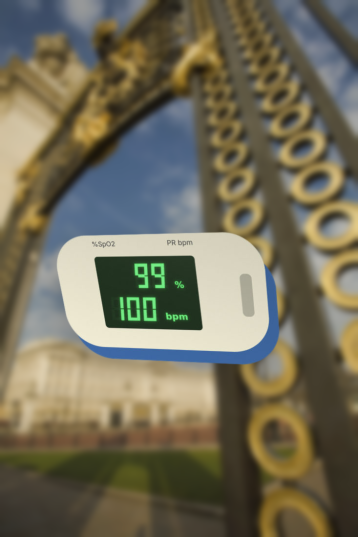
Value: 99 %
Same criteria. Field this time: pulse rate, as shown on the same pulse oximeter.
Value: 100 bpm
